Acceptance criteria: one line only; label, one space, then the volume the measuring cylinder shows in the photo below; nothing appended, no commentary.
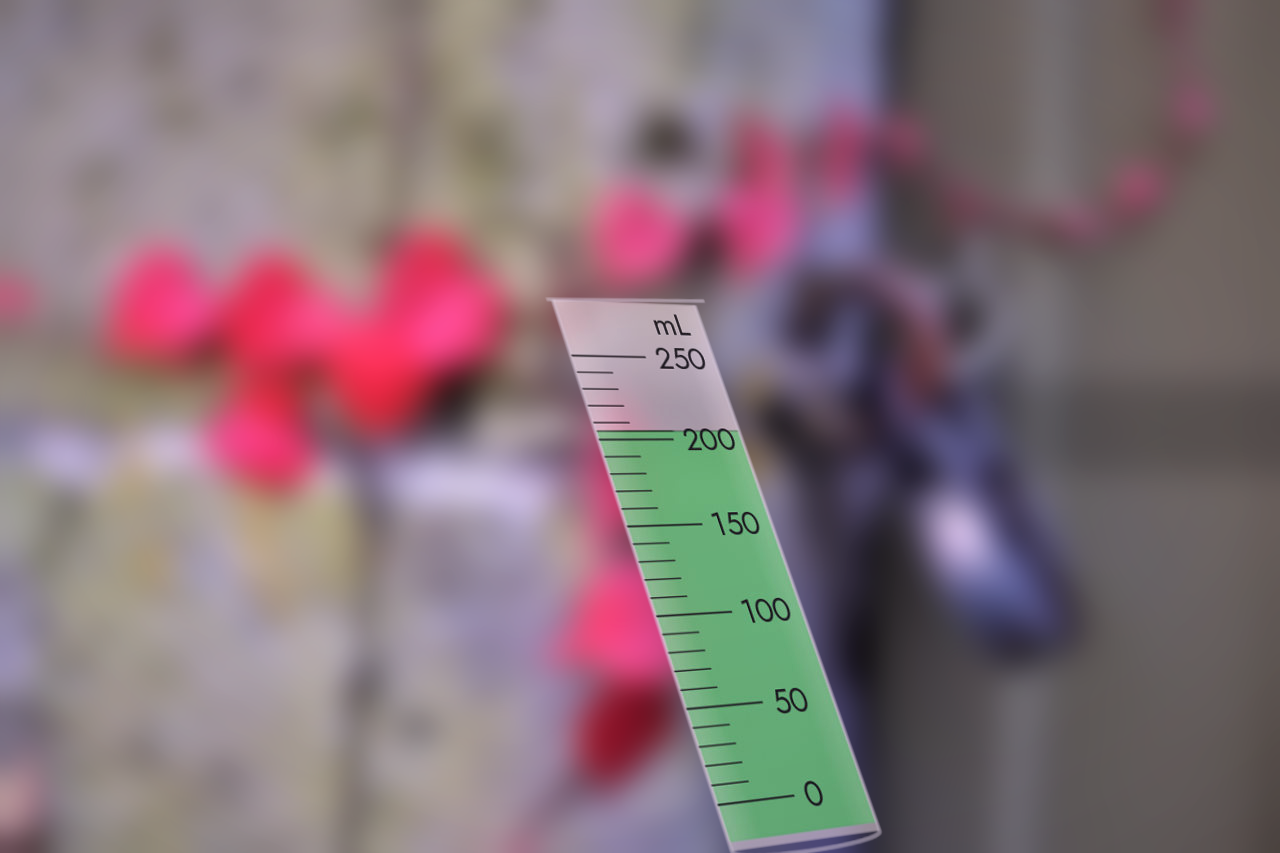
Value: 205 mL
